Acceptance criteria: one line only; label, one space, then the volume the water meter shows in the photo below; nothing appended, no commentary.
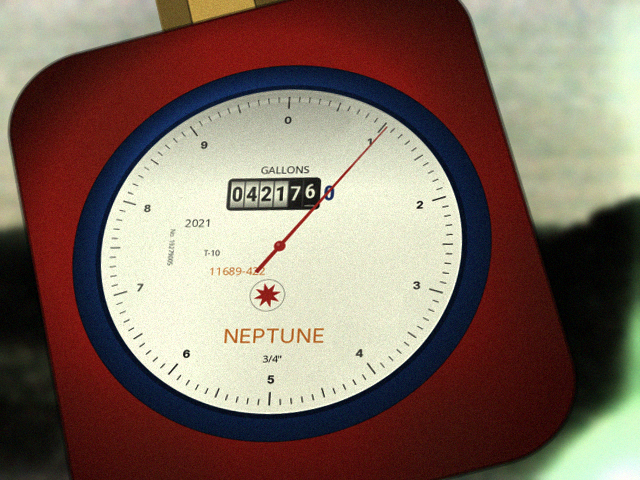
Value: 421761.0 gal
